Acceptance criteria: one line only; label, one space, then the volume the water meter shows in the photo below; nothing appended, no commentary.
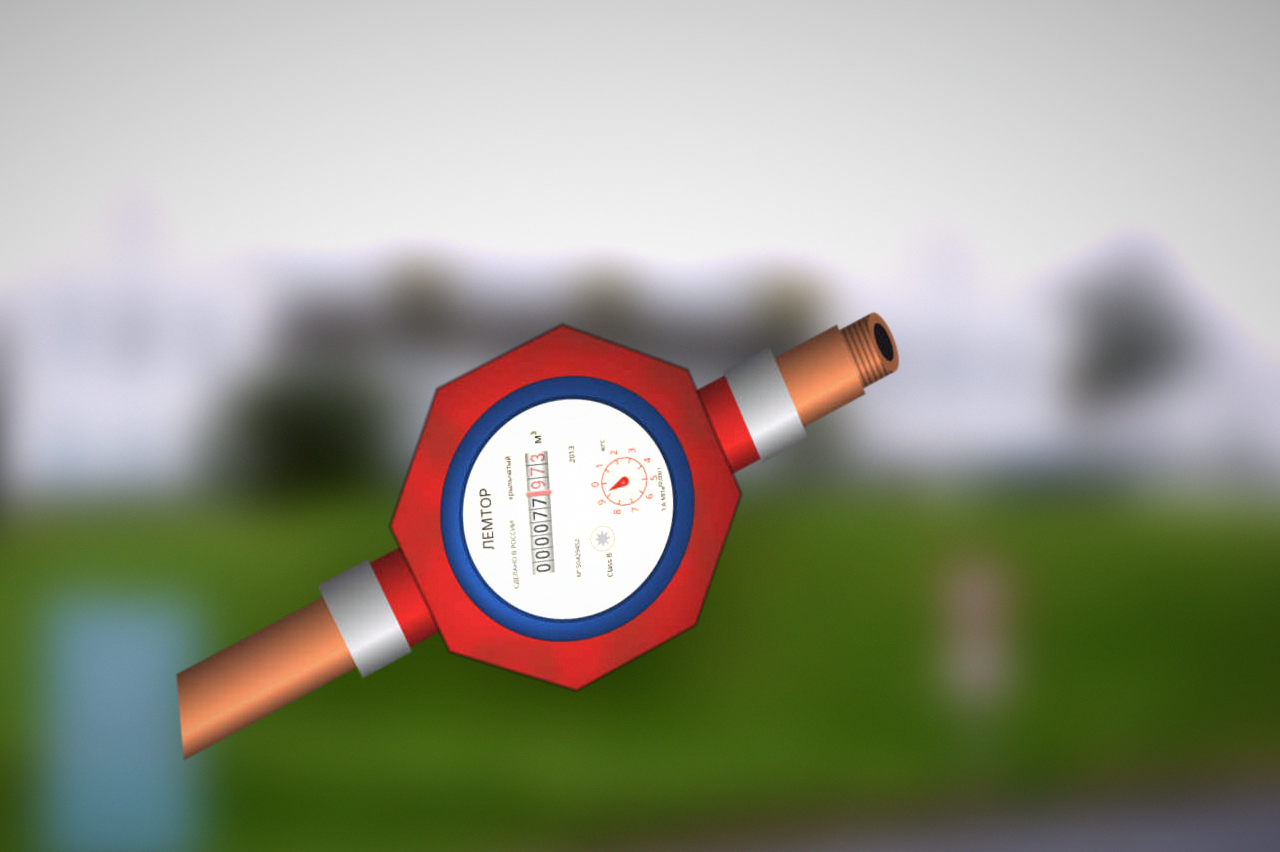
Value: 77.9729 m³
